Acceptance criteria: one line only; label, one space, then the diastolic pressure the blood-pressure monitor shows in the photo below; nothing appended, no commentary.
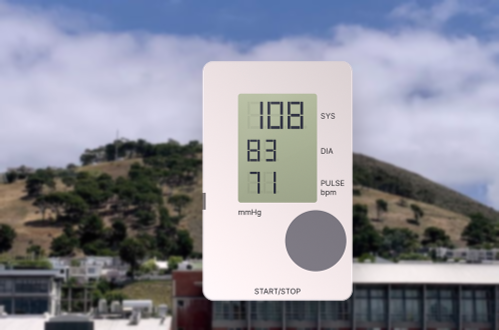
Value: 83 mmHg
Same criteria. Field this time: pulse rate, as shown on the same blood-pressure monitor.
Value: 71 bpm
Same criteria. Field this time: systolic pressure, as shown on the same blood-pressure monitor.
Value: 108 mmHg
